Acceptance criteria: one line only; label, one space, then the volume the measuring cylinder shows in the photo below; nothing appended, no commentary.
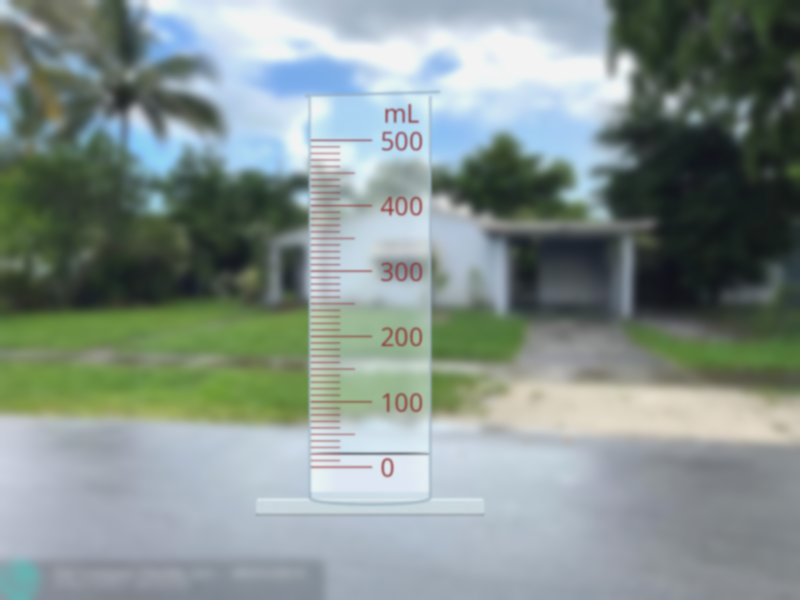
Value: 20 mL
